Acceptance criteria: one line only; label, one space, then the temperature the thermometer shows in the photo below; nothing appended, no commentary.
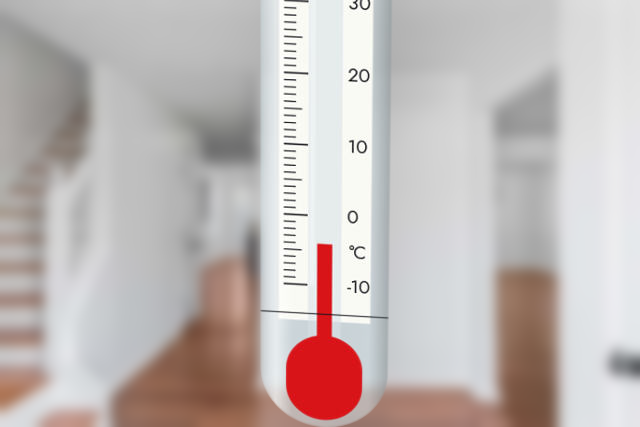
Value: -4 °C
